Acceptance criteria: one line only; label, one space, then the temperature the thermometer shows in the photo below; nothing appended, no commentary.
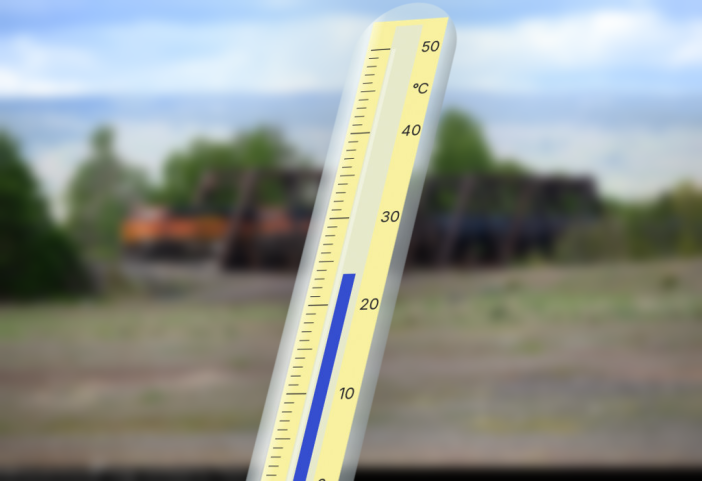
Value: 23.5 °C
